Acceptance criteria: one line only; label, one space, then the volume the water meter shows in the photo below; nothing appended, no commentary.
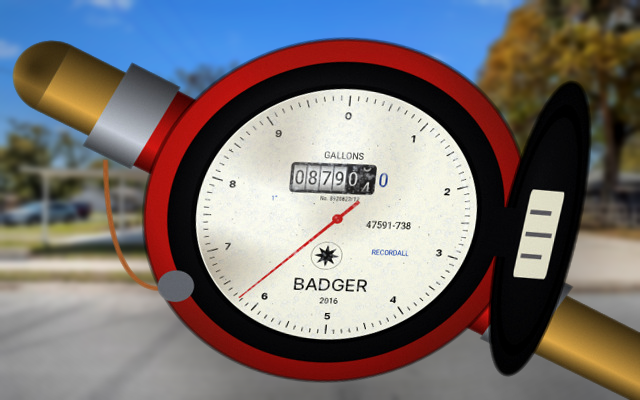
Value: 879036.2 gal
